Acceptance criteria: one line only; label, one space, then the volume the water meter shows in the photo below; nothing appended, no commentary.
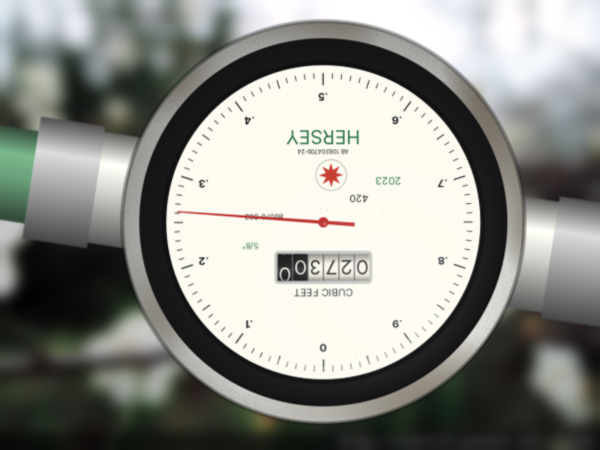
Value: 27300.26 ft³
